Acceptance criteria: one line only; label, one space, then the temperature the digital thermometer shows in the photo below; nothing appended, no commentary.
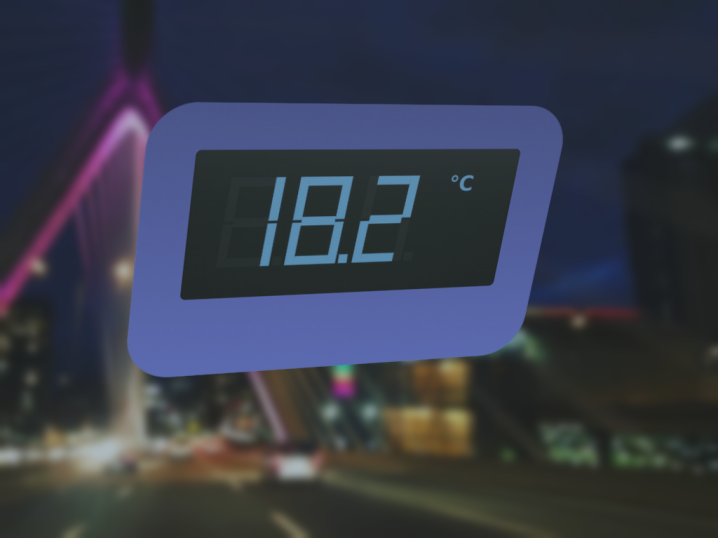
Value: 18.2 °C
